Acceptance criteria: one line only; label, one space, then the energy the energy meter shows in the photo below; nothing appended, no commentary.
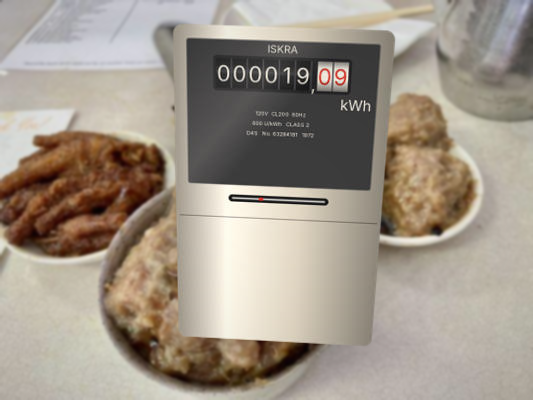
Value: 19.09 kWh
